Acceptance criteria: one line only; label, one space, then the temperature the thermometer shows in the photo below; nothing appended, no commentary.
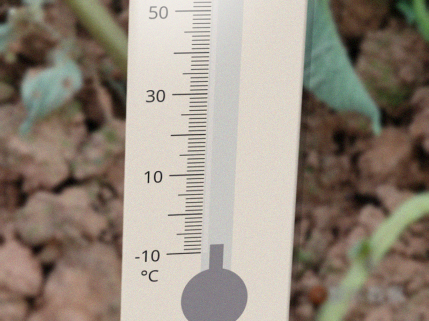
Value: -8 °C
